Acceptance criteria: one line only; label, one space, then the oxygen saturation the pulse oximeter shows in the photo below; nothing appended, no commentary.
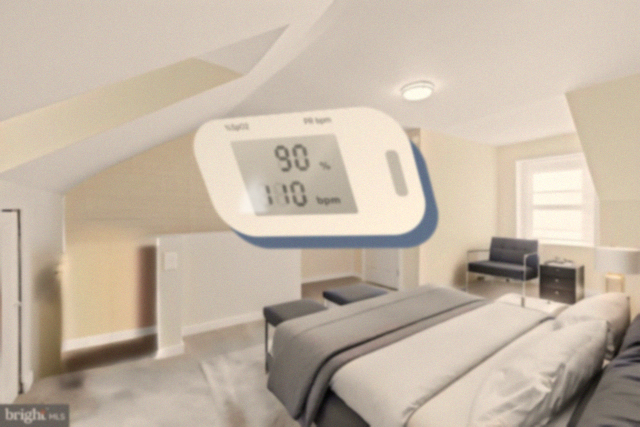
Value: 90 %
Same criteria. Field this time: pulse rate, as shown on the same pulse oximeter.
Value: 110 bpm
